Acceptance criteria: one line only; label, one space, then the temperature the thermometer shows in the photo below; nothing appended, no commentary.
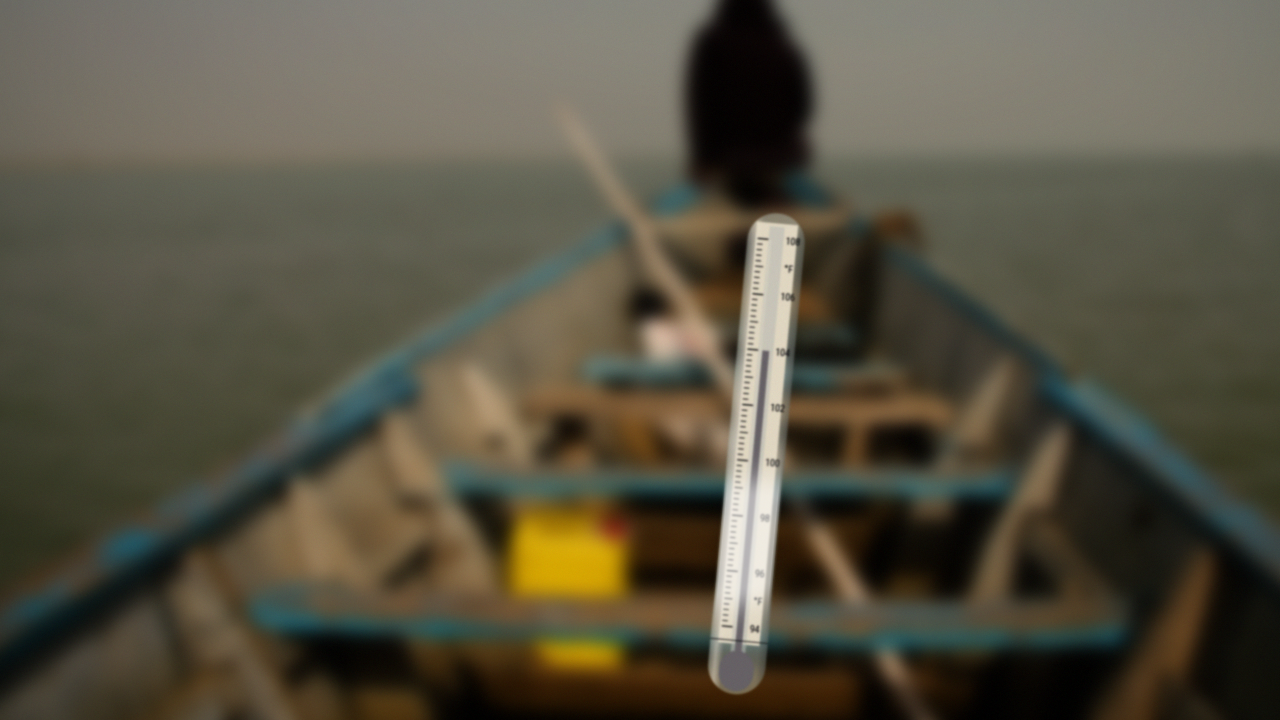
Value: 104 °F
